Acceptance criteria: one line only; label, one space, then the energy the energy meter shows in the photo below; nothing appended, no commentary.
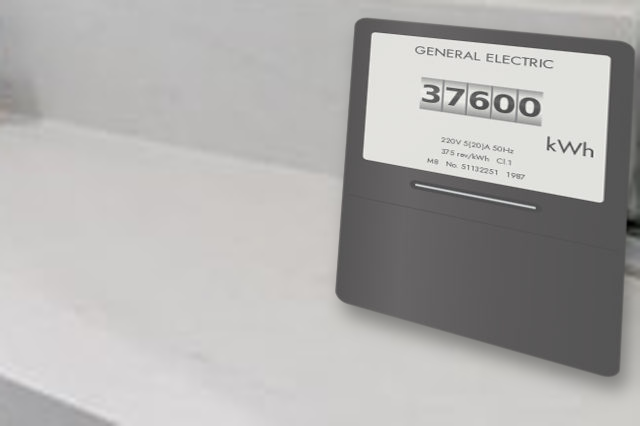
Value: 37600 kWh
